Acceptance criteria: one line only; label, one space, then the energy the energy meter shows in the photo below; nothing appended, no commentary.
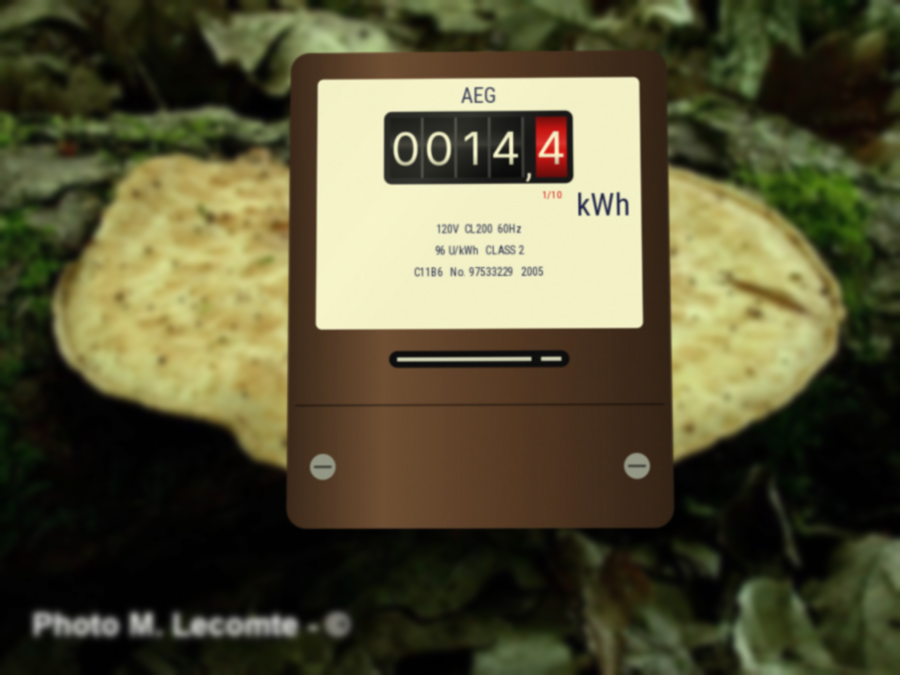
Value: 14.4 kWh
